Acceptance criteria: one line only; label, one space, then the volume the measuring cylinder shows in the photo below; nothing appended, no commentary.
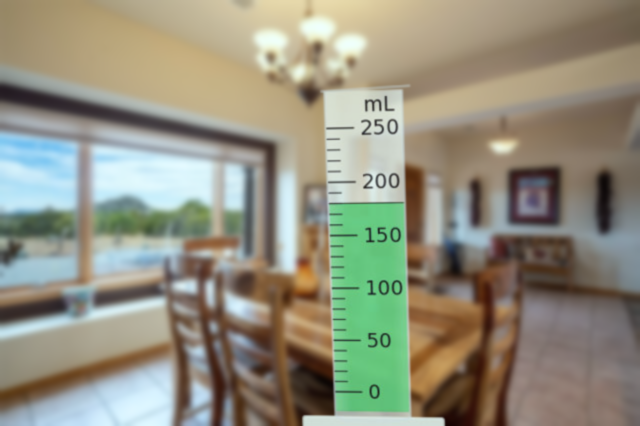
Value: 180 mL
